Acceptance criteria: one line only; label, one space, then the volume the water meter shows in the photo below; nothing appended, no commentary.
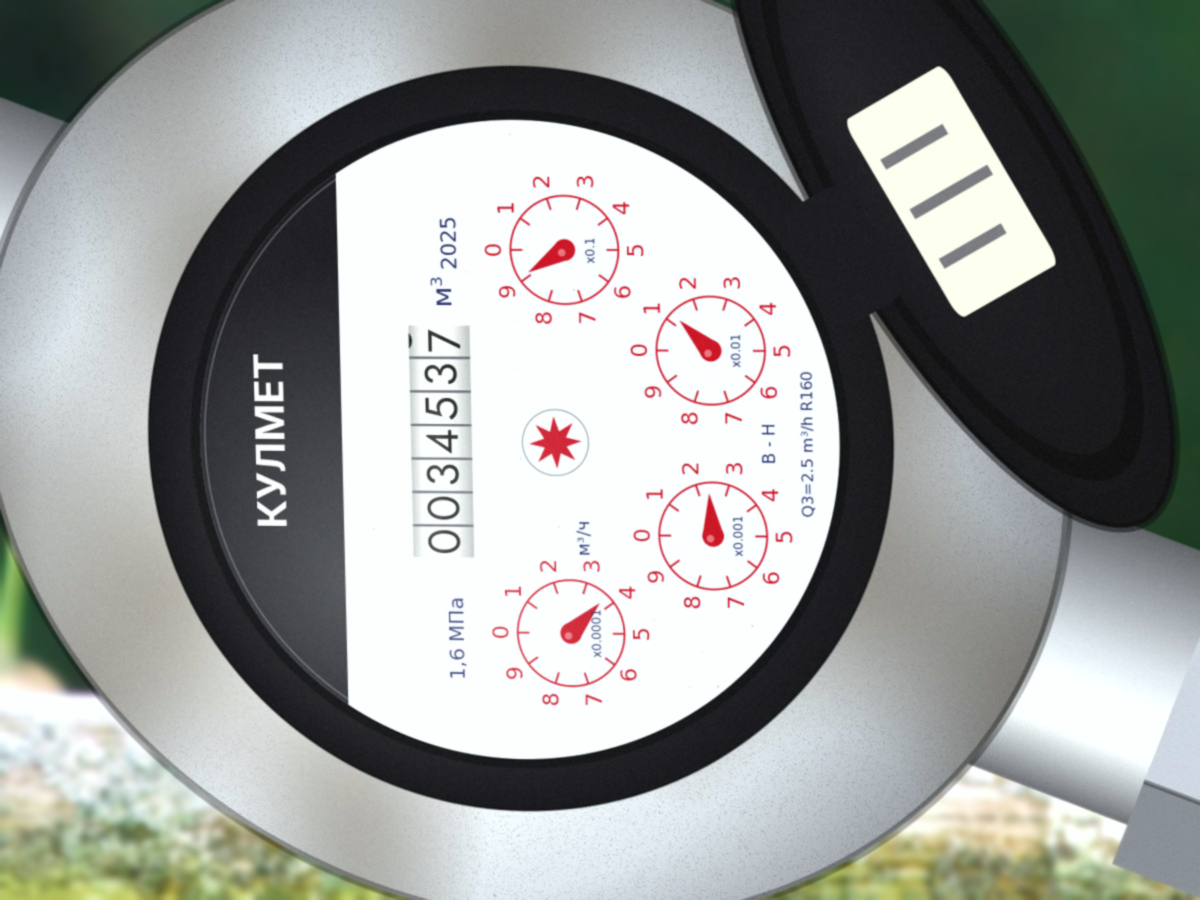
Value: 34536.9123 m³
